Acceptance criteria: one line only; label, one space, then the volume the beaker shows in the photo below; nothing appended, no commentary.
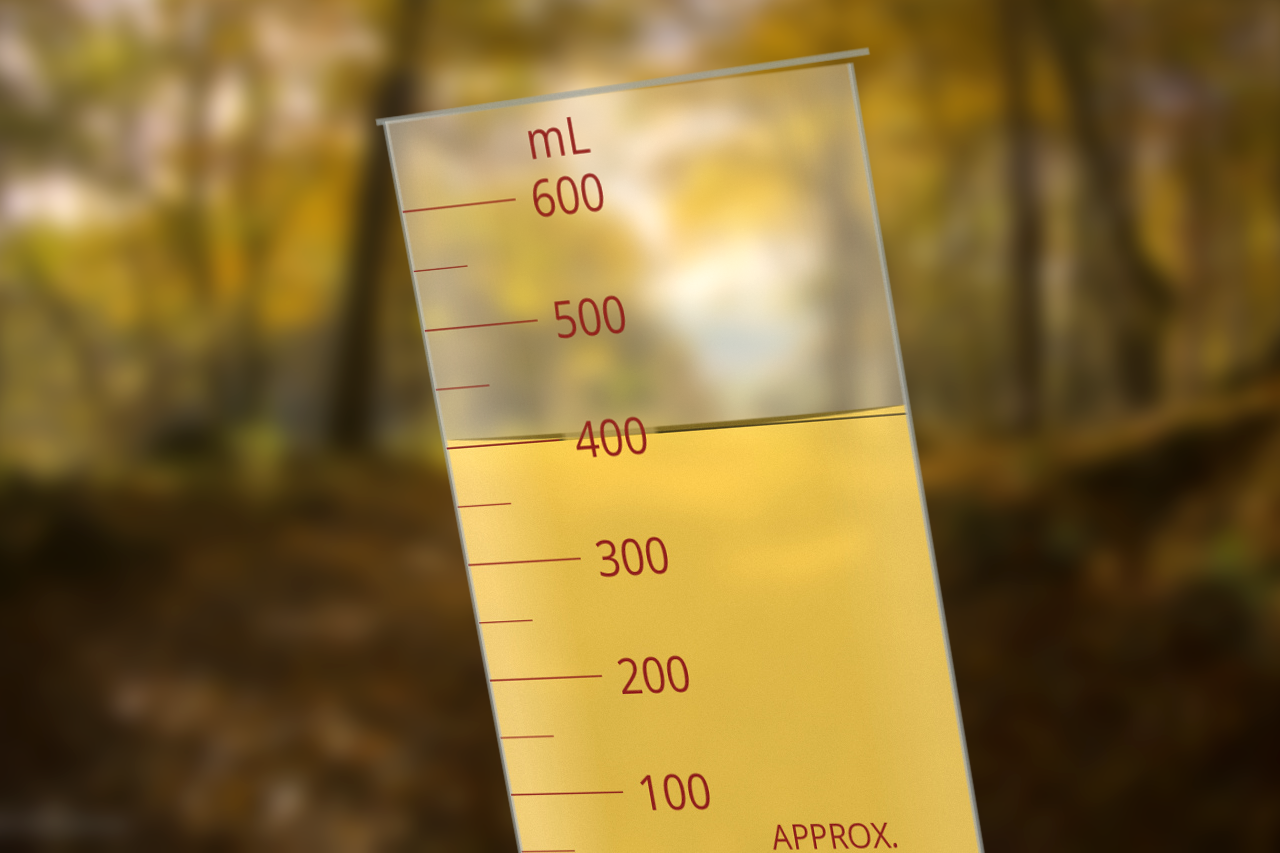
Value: 400 mL
